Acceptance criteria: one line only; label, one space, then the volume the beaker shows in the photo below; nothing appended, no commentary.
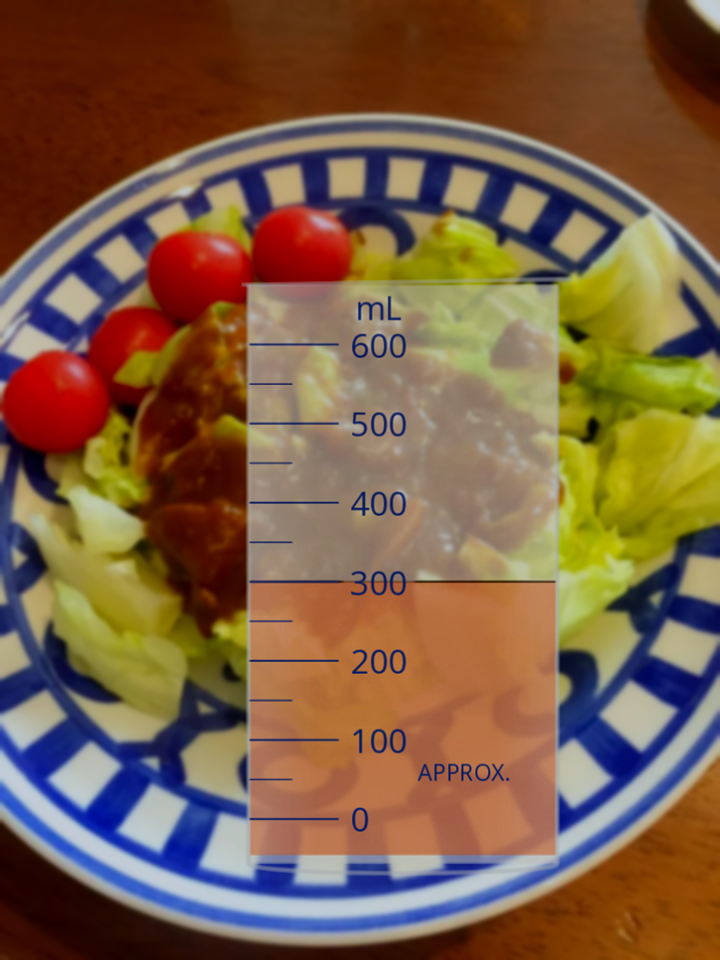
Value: 300 mL
